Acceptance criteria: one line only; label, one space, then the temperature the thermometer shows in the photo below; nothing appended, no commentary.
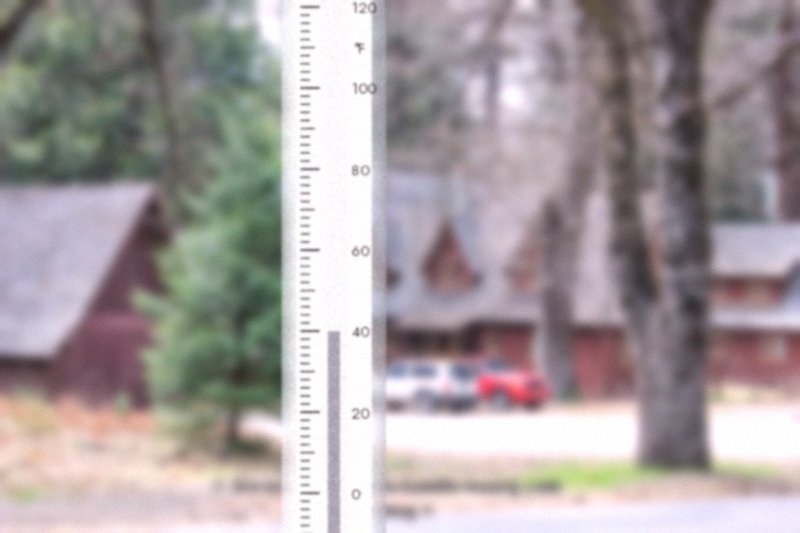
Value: 40 °F
